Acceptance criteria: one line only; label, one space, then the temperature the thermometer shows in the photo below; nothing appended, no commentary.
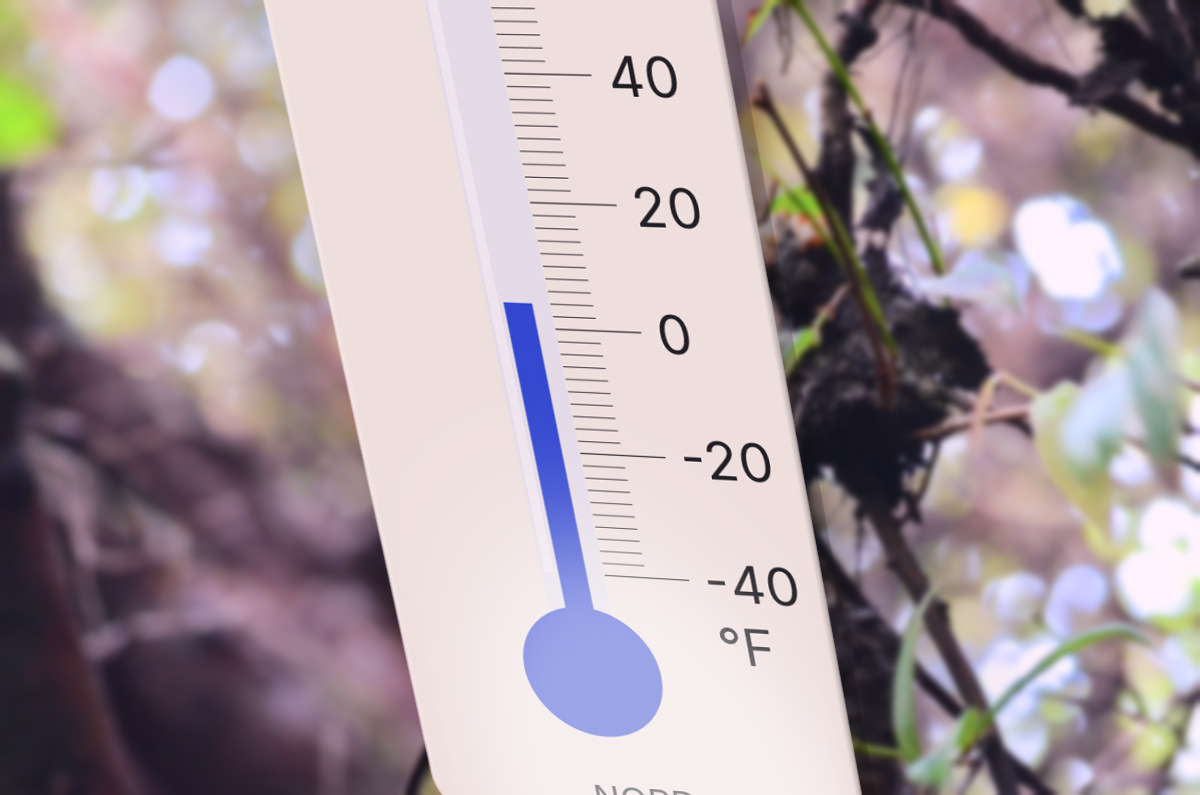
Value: 4 °F
